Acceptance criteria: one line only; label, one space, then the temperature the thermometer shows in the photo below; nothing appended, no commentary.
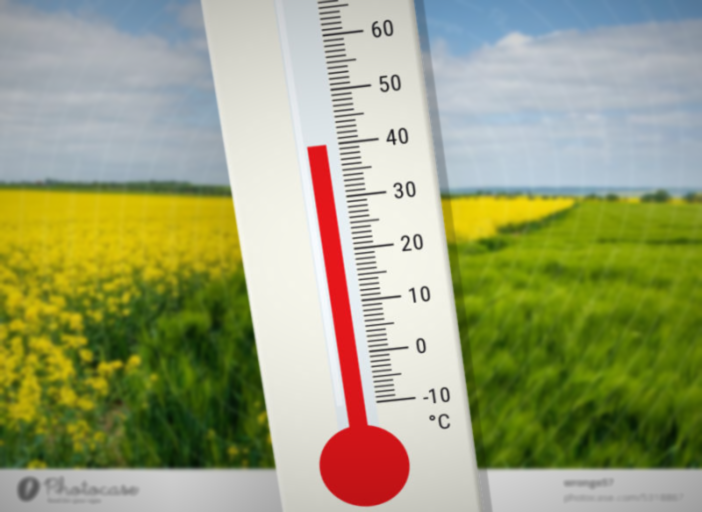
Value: 40 °C
